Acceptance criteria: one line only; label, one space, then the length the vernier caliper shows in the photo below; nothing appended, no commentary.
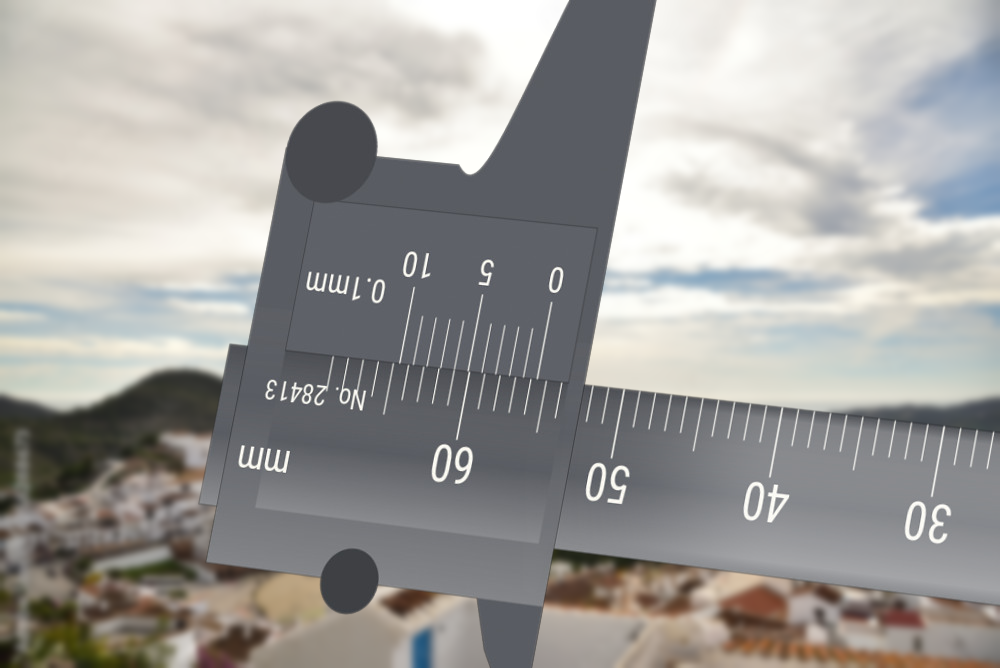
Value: 55.6 mm
